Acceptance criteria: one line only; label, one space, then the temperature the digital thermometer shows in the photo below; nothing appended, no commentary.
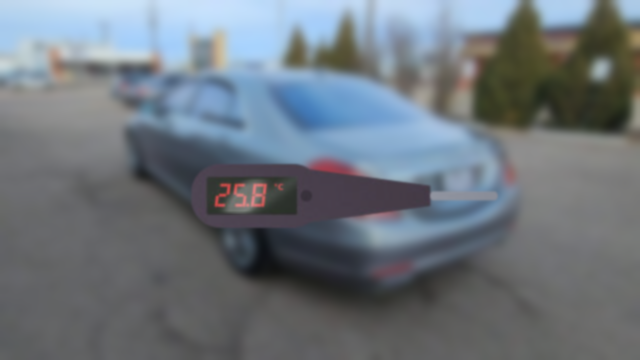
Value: 25.8 °C
